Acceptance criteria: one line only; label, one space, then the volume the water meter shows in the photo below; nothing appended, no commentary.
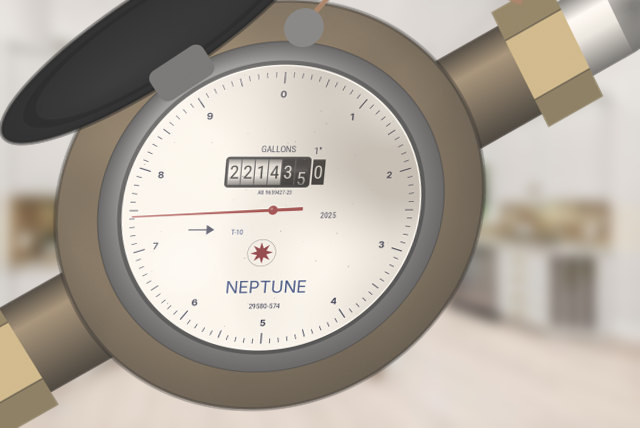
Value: 2214347.4 gal
